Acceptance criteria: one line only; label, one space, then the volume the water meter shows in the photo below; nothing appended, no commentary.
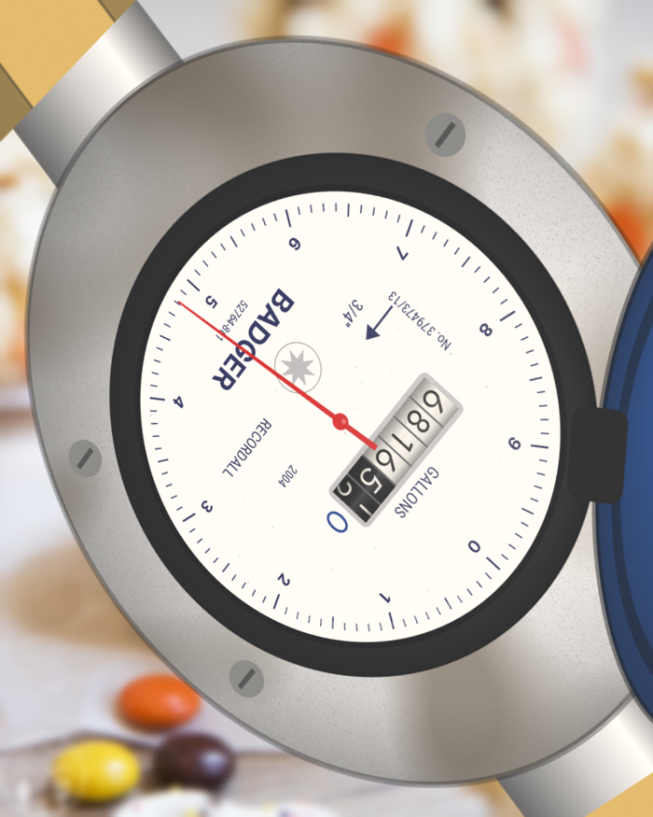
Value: 6816514.8 gal
